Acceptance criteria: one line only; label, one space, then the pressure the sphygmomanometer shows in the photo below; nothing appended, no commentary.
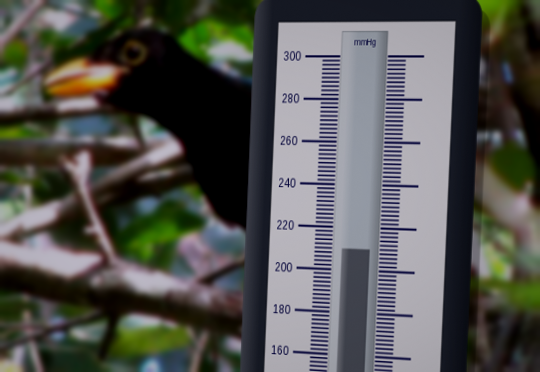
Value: 210 mmHg
